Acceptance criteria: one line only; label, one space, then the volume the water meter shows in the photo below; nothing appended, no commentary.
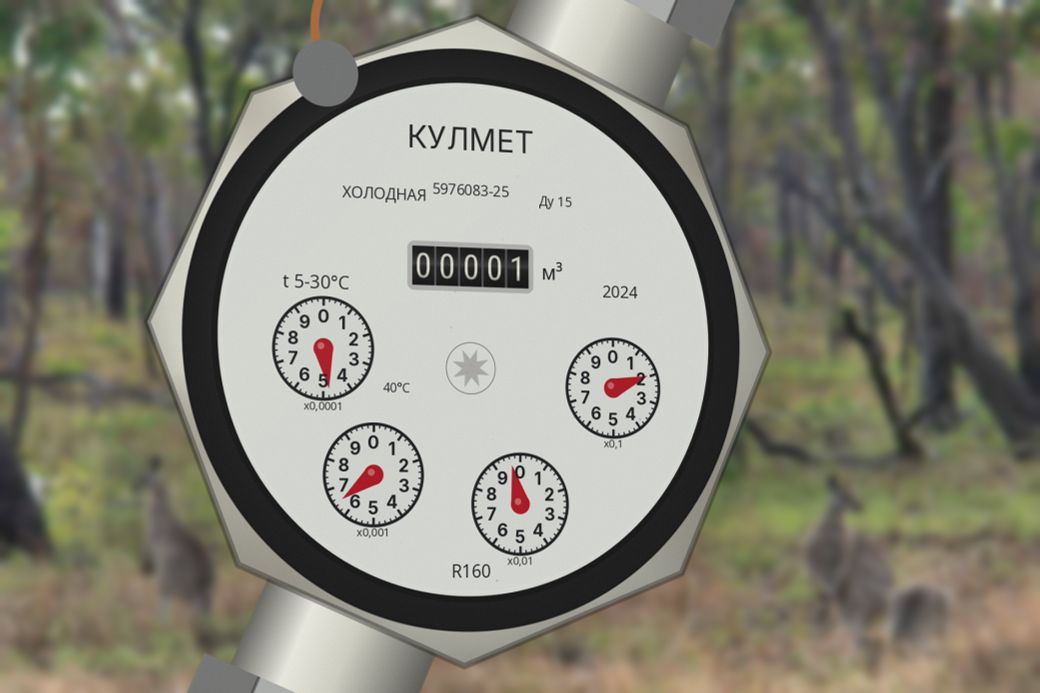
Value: 1.1964 m³
